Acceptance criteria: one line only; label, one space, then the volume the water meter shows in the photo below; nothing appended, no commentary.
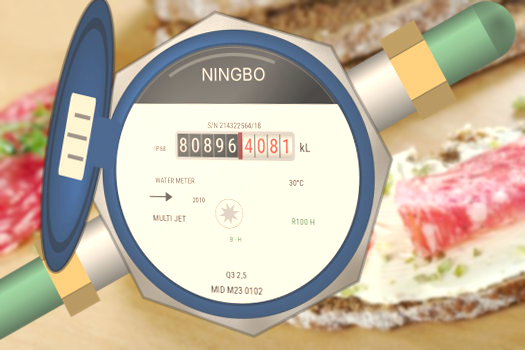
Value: 80896.4081 kL
